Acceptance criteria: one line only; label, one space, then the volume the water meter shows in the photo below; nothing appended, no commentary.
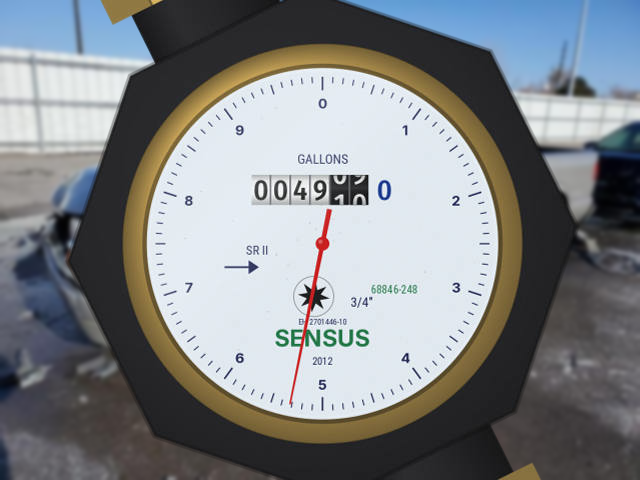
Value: 49095.3 gal
